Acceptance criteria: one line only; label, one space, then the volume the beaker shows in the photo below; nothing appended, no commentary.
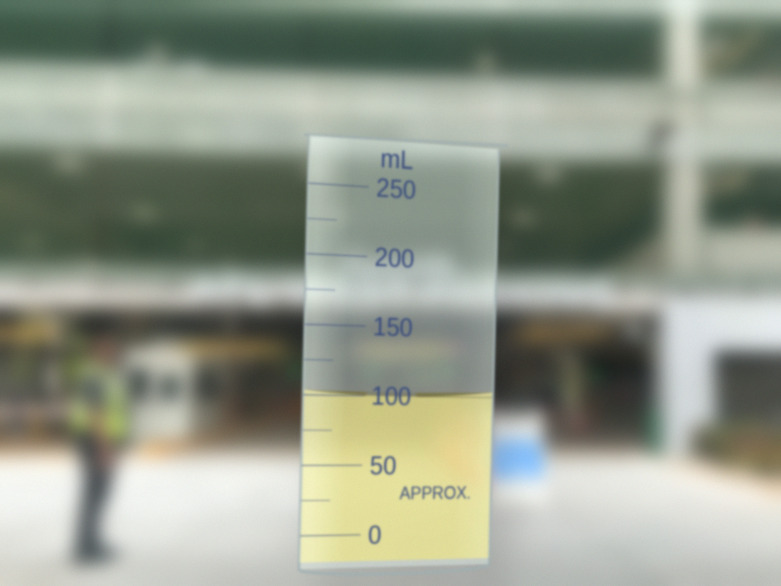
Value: 100 mL
